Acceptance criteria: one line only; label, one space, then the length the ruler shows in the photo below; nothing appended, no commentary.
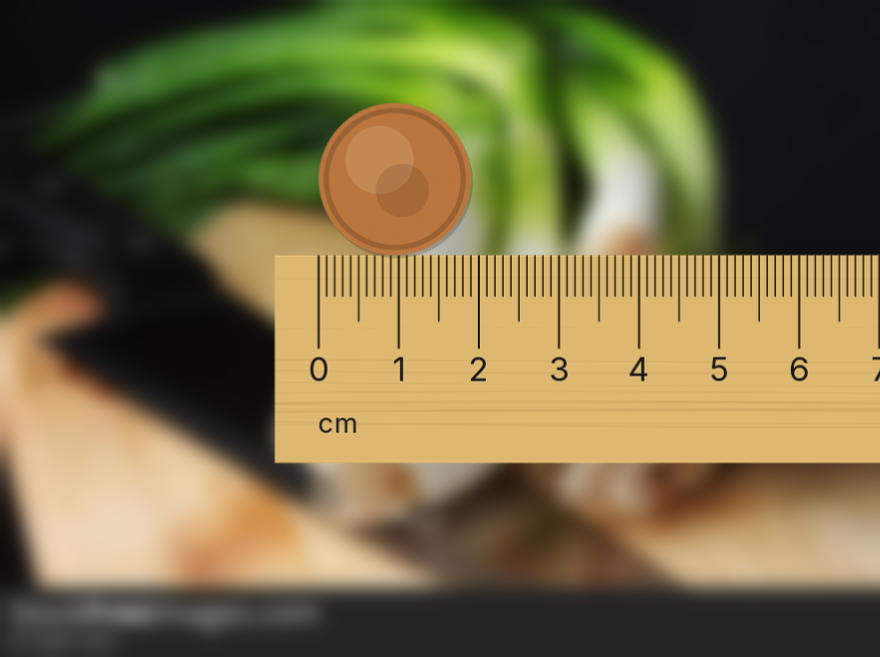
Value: 1.9 cm
